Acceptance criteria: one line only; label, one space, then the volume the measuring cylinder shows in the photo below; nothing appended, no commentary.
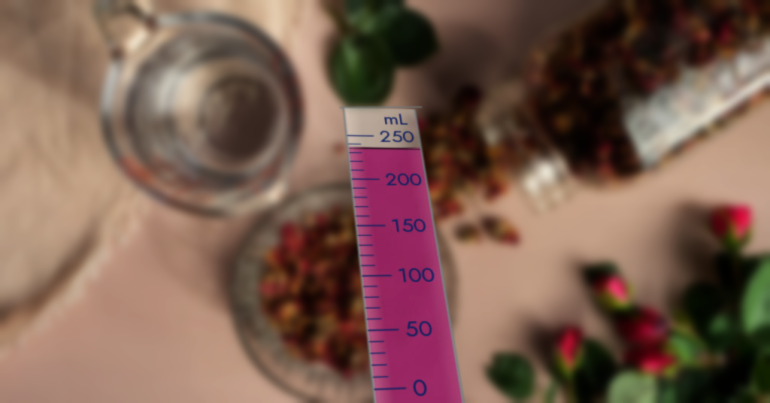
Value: 235 mL
